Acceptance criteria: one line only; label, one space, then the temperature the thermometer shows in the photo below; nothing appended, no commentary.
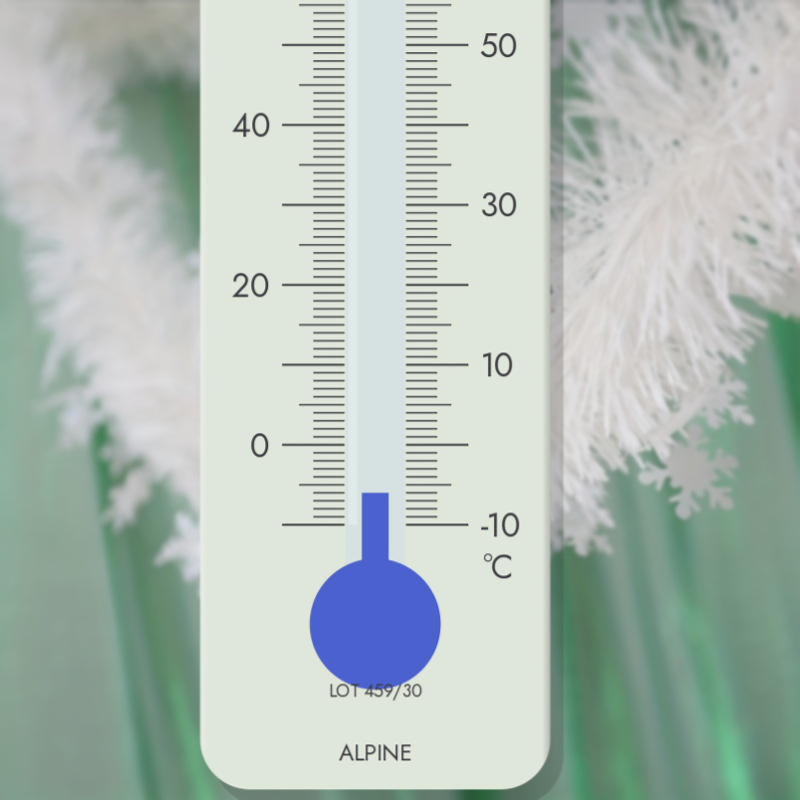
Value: -6 °C
